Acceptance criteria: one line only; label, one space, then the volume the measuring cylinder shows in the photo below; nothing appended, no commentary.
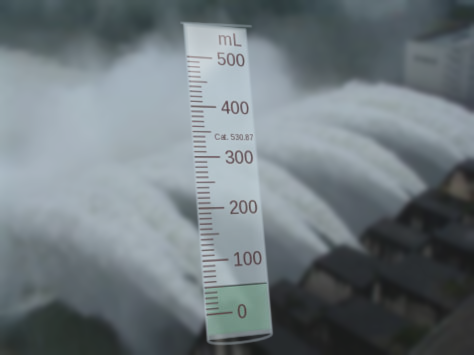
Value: 50 mL
